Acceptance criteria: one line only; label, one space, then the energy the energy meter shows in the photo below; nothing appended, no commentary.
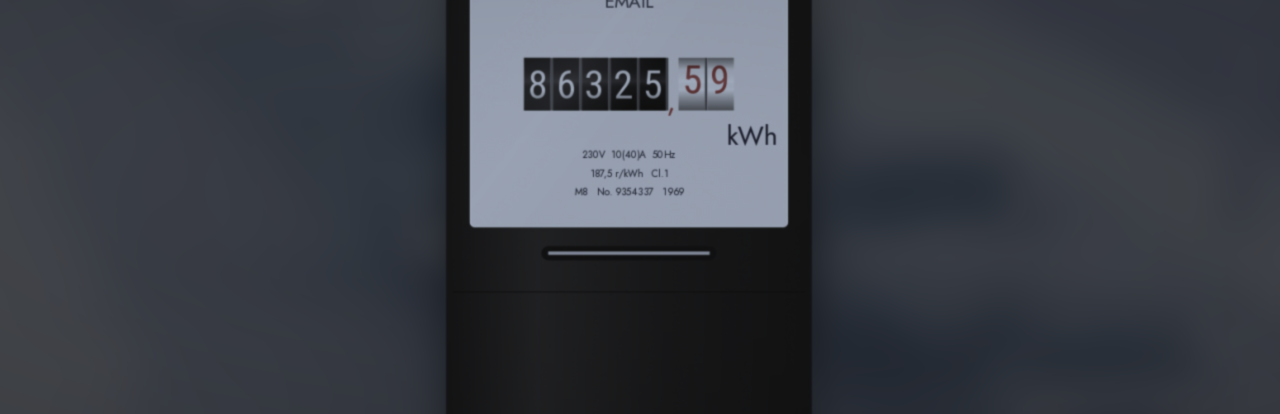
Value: 86325.59 kWh
